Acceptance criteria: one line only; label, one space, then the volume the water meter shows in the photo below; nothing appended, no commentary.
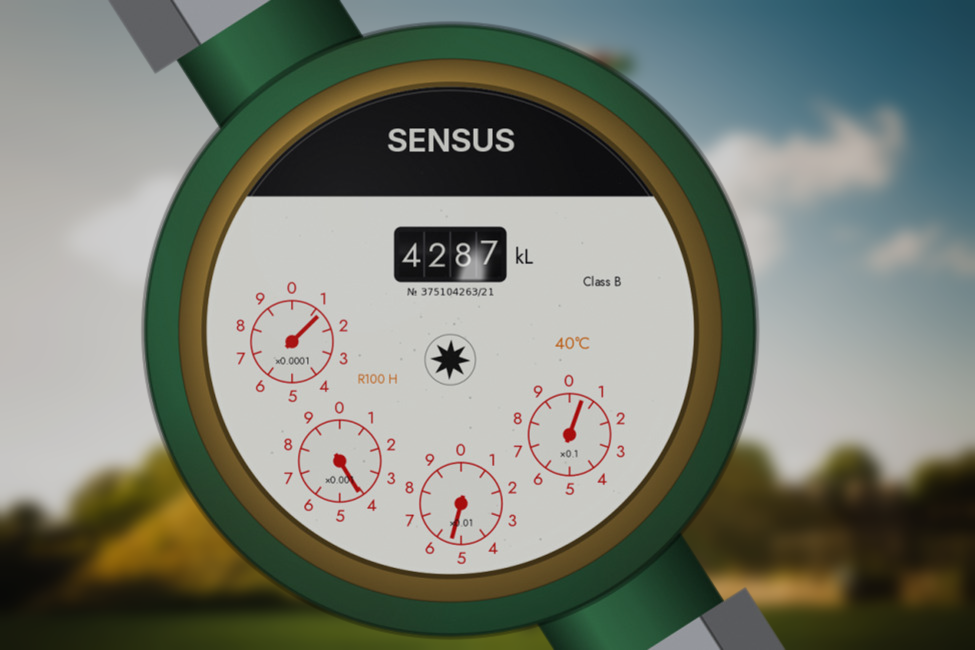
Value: 4287.0541 kL
